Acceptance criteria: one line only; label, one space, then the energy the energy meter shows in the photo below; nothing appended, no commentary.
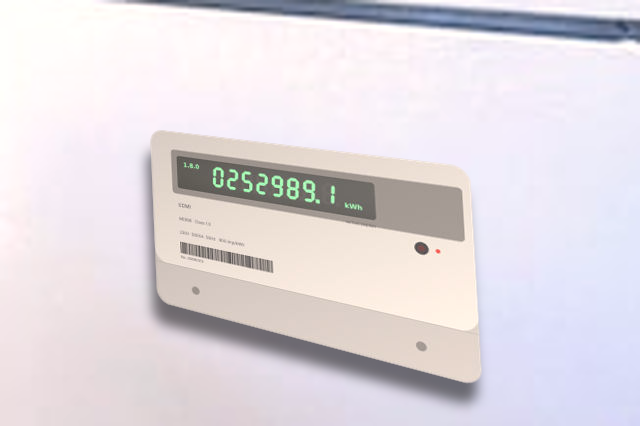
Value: 252989.1 kWh
